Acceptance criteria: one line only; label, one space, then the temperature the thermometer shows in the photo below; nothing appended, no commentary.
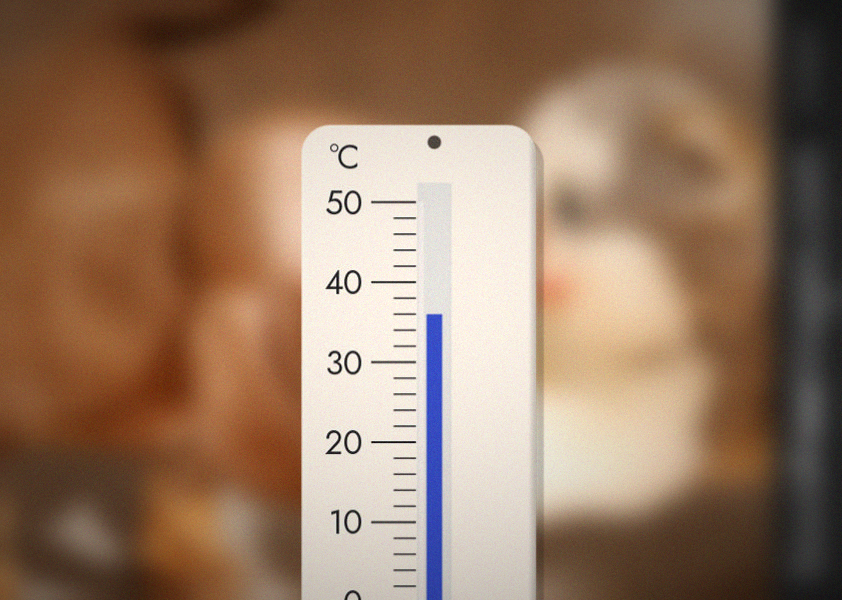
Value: 36 °C
